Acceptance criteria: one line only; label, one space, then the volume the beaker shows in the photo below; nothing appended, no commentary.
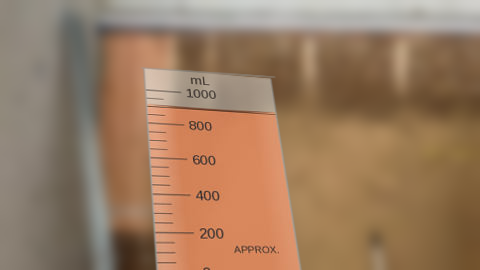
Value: 900 mL
